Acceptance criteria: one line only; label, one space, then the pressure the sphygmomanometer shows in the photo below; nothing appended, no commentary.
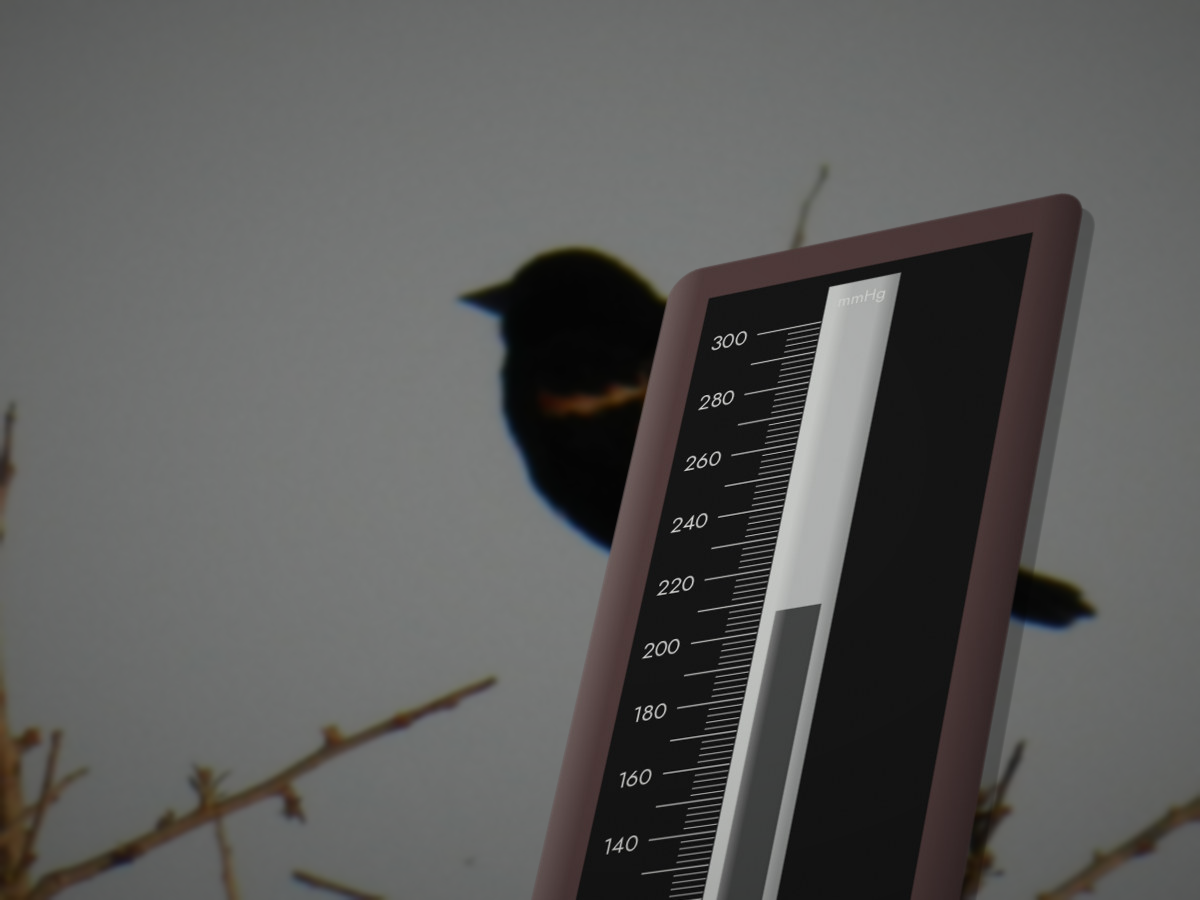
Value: 206 mmHg
